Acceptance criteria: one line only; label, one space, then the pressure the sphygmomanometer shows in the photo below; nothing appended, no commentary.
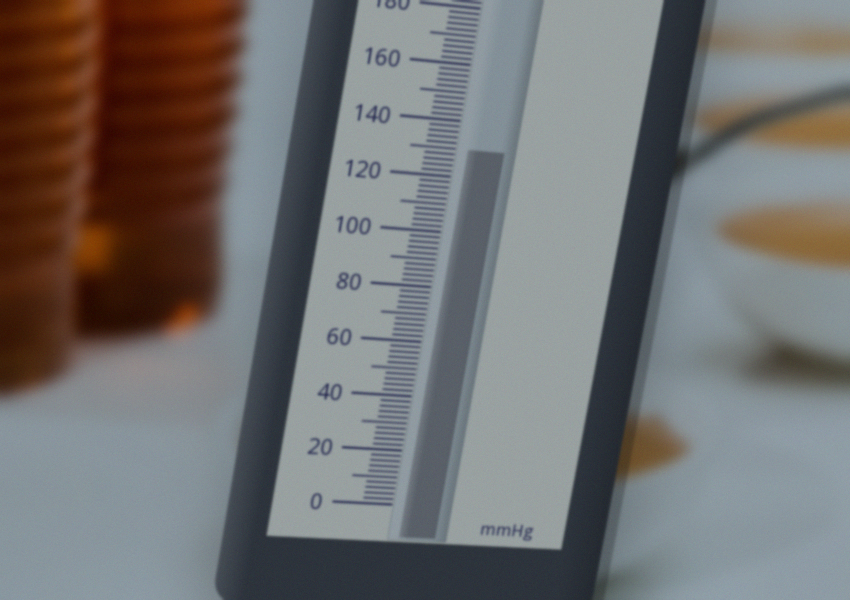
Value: 130 mmHg
